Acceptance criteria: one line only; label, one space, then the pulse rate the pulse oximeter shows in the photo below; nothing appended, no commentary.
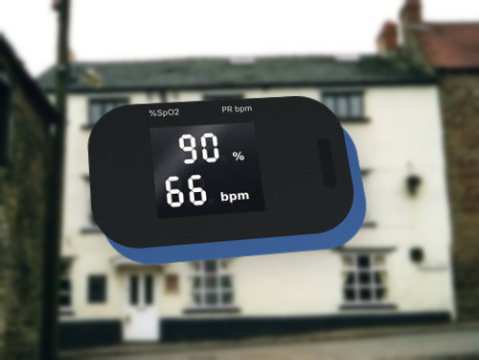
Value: 66 bpm
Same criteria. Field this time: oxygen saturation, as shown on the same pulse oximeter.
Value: 90 %
